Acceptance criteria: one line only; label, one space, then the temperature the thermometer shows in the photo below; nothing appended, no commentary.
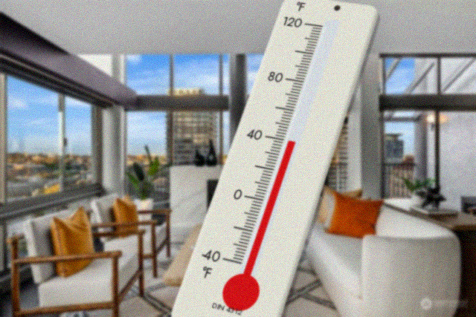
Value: 40 °F
